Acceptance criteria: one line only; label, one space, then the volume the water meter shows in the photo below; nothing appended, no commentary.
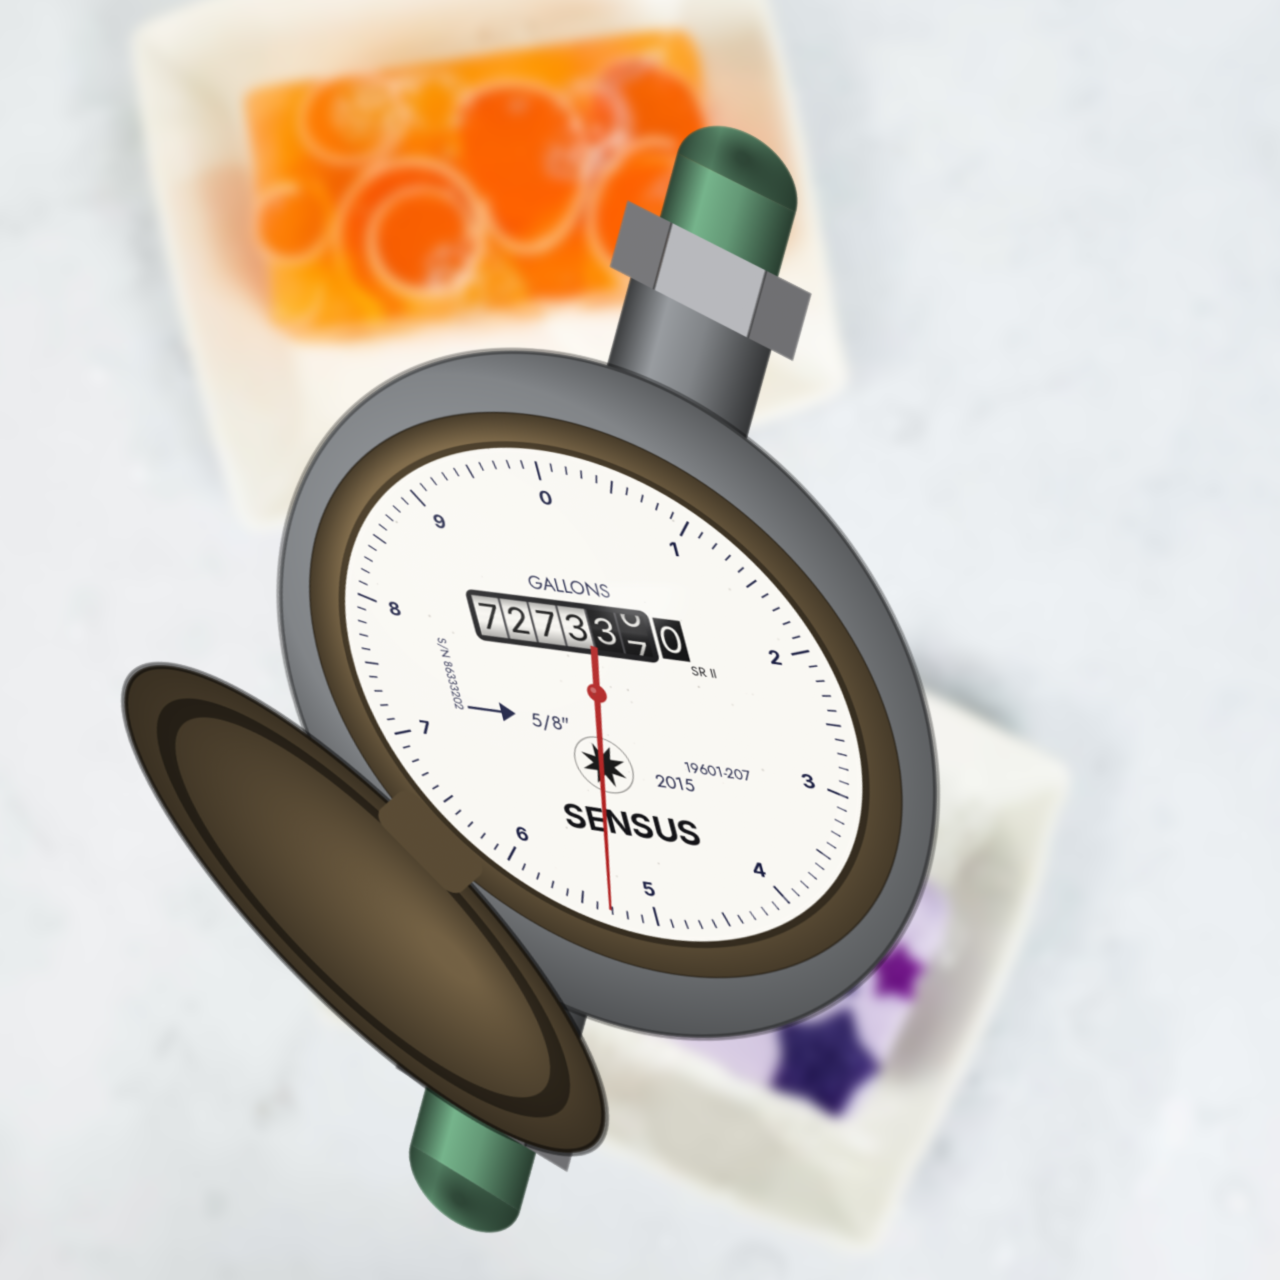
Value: 7273365.3 gal
